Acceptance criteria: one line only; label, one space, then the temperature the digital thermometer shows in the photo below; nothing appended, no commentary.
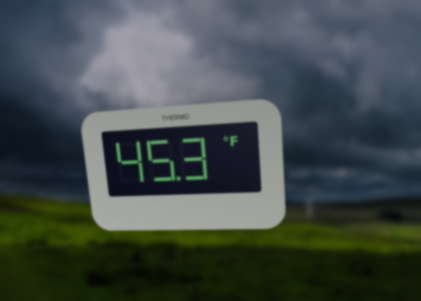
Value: 45.3 °F
